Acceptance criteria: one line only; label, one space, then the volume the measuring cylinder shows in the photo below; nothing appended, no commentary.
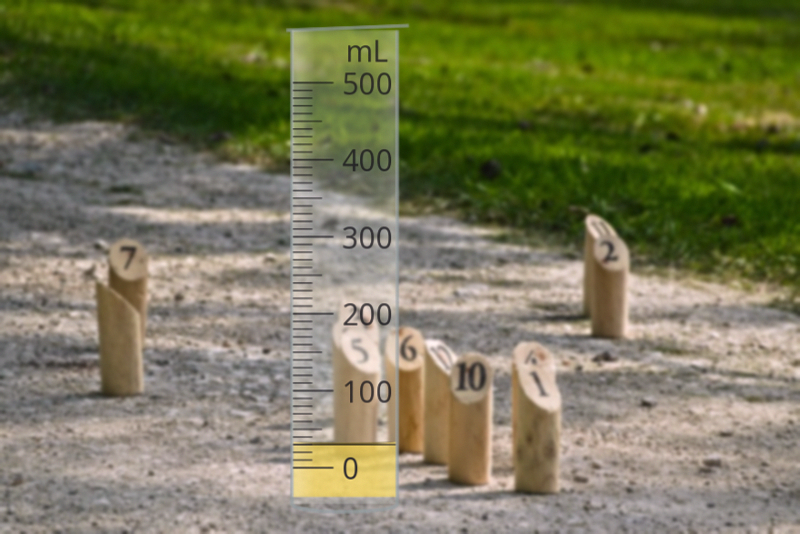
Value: 30 mL
